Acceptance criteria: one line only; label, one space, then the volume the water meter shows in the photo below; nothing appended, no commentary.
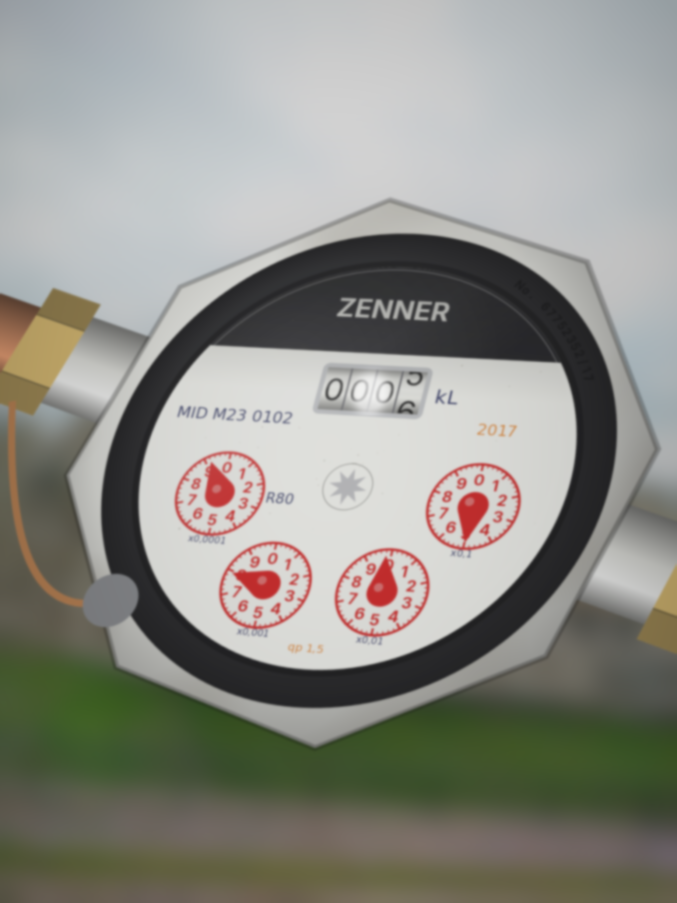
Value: 5.4979 kL
